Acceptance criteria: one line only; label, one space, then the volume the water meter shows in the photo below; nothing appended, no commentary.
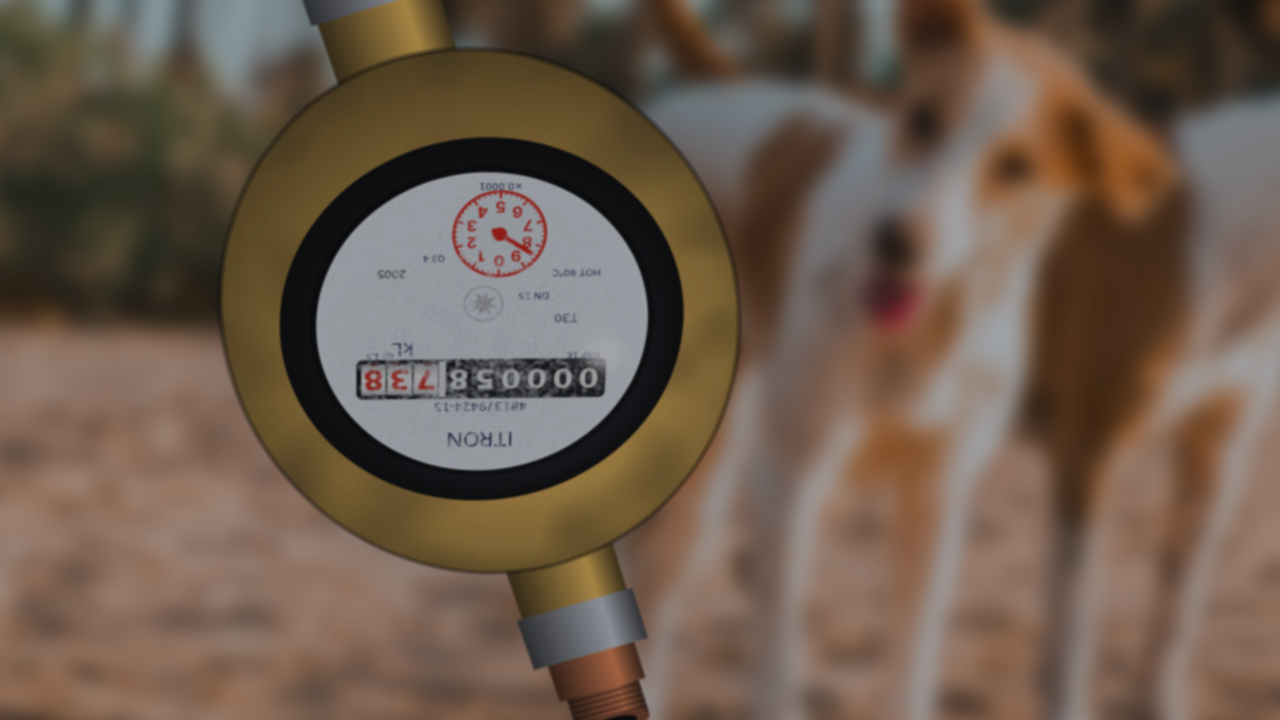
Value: 58.7388 kL
